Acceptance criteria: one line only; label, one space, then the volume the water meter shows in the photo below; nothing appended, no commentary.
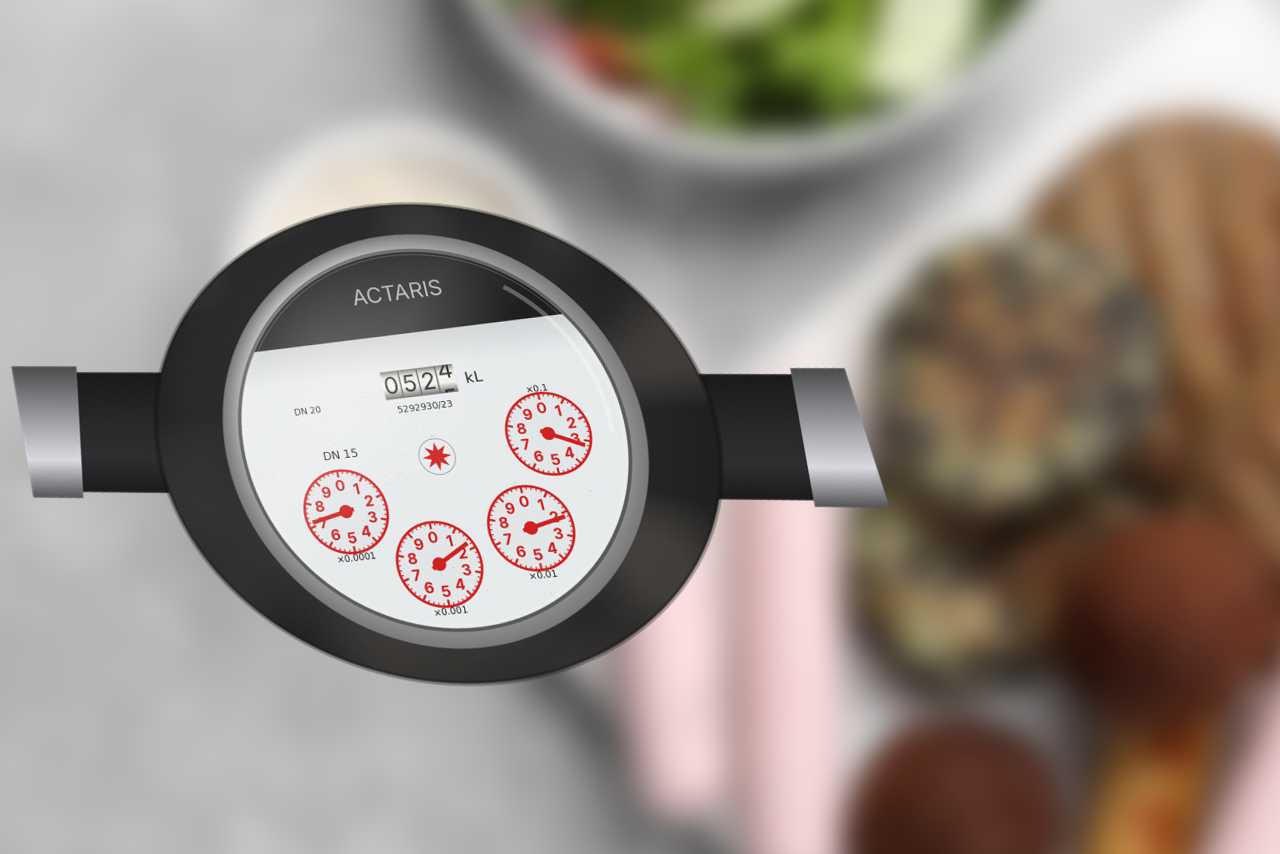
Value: 524.3217 kL
